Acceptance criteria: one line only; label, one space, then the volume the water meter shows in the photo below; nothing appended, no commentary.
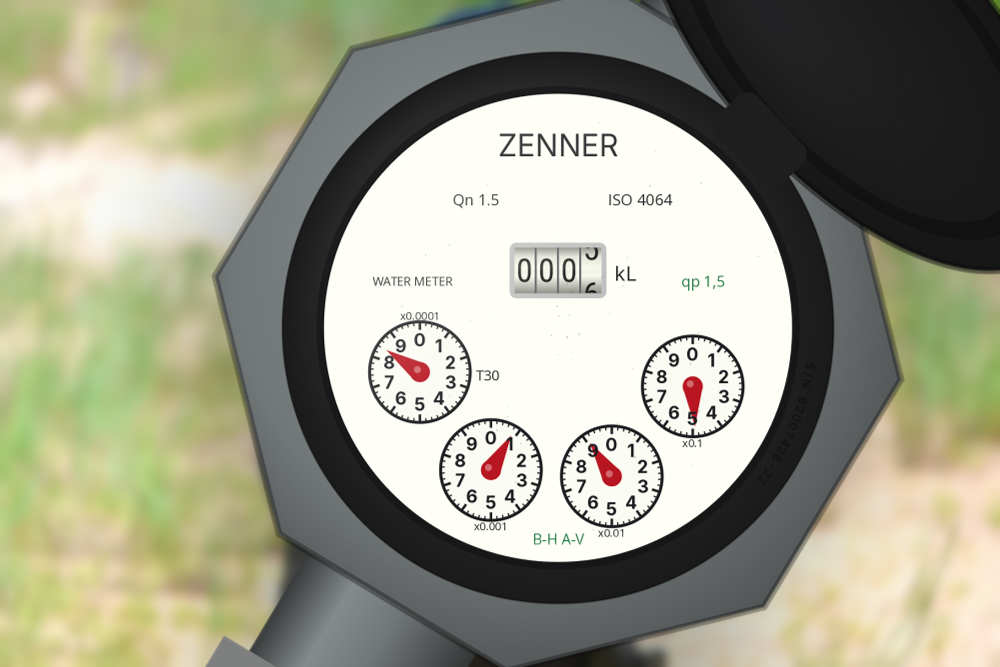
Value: 5.4908 kL
